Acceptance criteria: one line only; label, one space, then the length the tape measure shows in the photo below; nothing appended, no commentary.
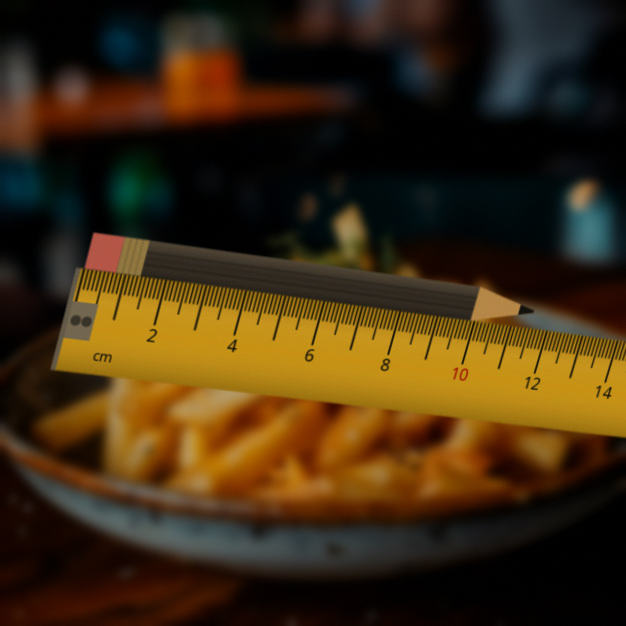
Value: 11.5 cm
